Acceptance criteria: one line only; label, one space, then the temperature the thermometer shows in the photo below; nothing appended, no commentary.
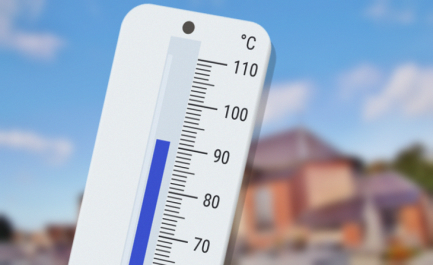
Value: 91 °C
